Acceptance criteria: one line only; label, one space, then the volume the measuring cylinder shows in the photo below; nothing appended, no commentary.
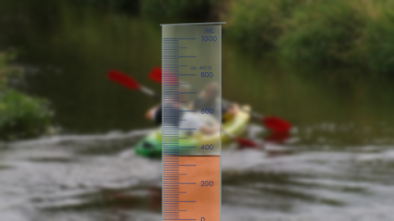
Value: 350 mL
